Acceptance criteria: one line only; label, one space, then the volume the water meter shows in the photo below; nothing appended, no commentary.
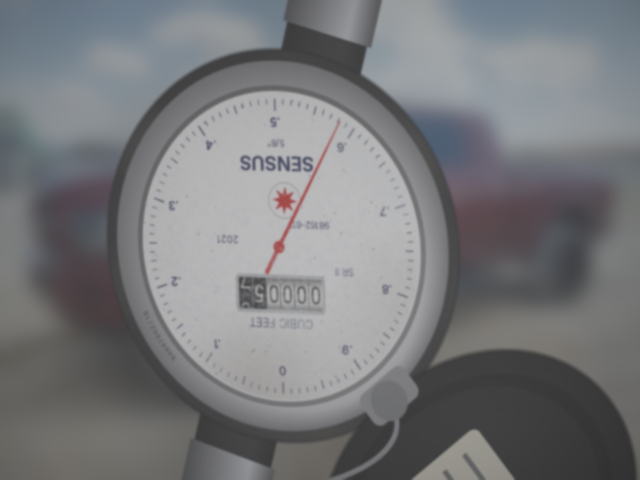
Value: 56.58 ft³
